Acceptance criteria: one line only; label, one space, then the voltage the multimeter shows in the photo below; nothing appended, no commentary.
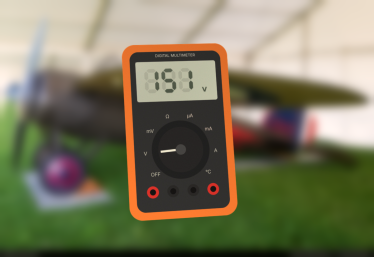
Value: 151 V
